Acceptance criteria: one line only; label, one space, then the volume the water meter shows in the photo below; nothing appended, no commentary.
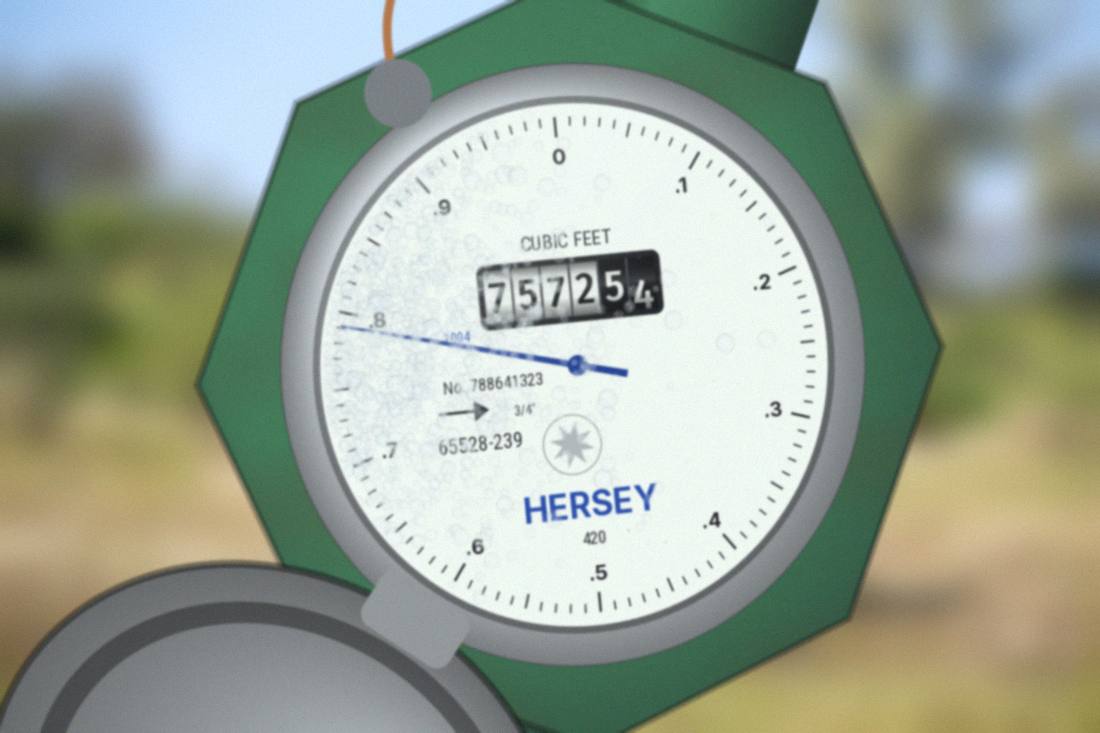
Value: 757253.79 ft³
